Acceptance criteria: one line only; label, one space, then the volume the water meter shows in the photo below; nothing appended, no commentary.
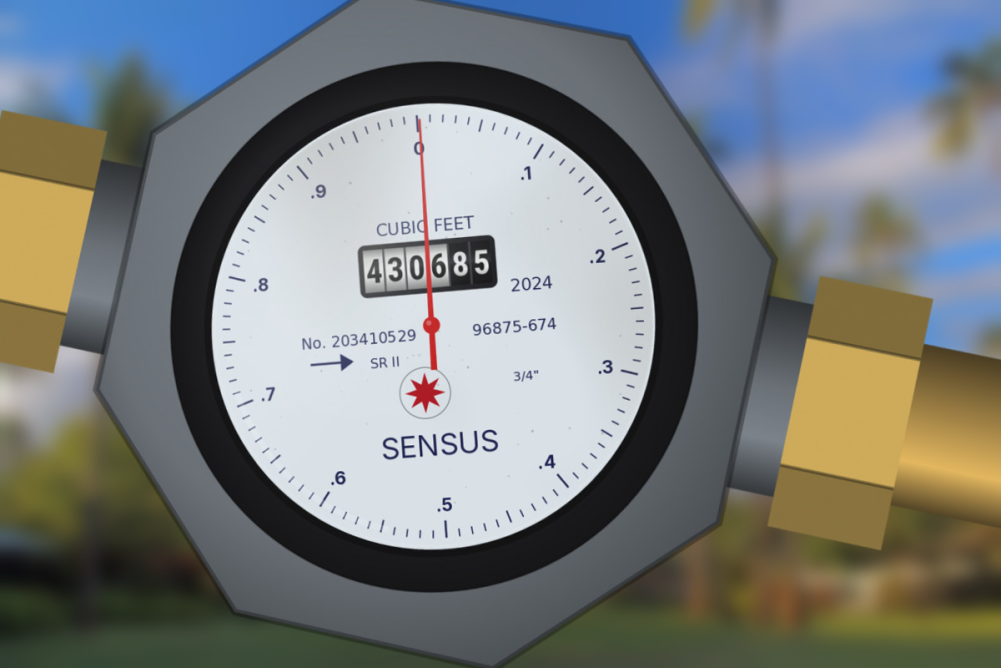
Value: 430685.00 ft³
